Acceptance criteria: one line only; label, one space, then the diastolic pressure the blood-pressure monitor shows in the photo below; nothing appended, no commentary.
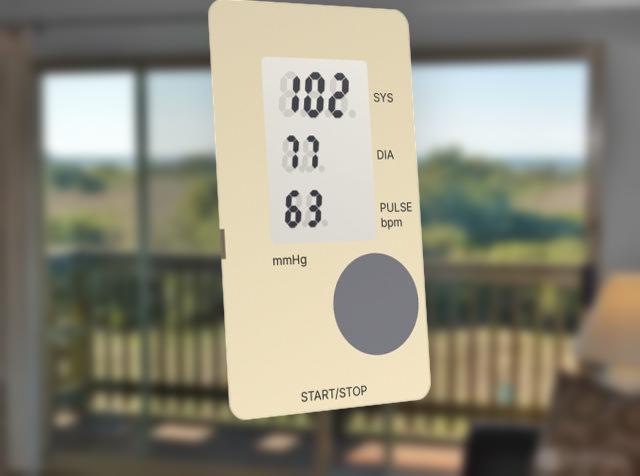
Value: 77 mmHg
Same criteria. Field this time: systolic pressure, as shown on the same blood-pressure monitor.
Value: 102 mmHg
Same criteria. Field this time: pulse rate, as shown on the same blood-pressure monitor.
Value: 63 bpm
